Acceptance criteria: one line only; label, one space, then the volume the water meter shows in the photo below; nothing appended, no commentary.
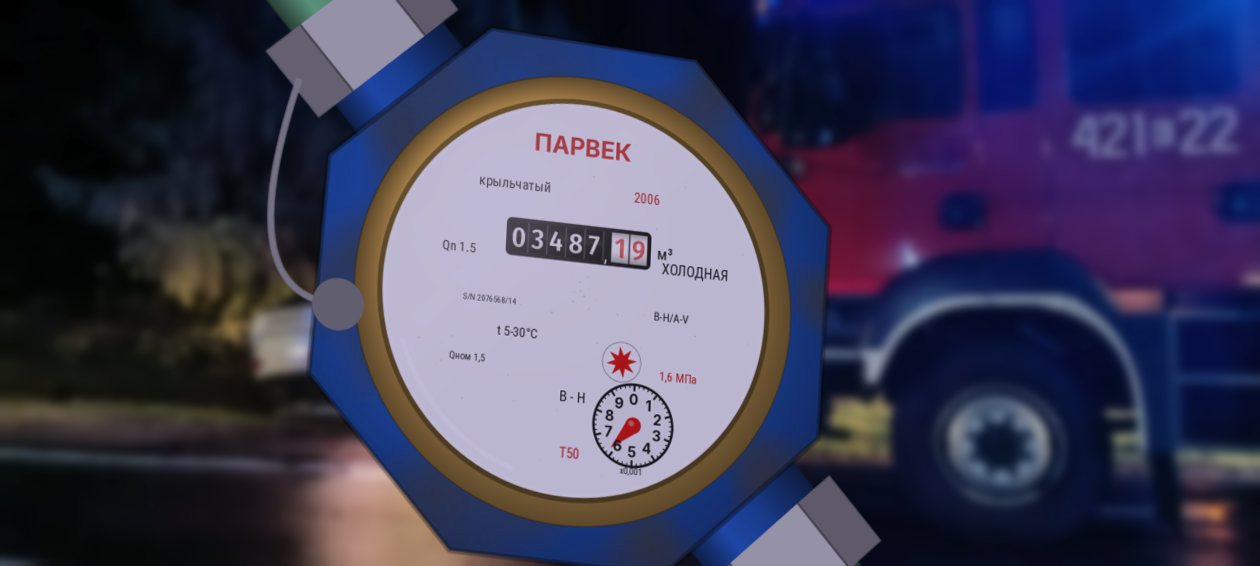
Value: 3487.196 m³
